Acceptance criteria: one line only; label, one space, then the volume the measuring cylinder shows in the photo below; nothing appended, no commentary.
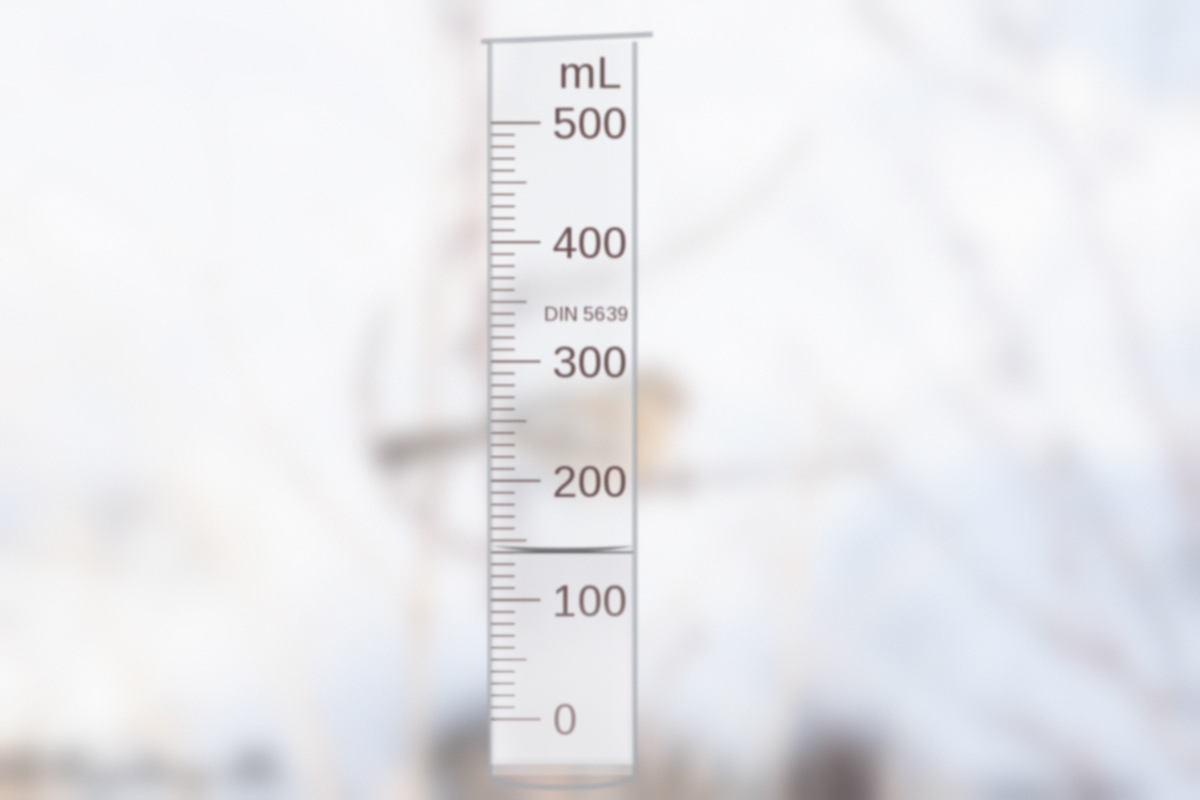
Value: 140 mL
